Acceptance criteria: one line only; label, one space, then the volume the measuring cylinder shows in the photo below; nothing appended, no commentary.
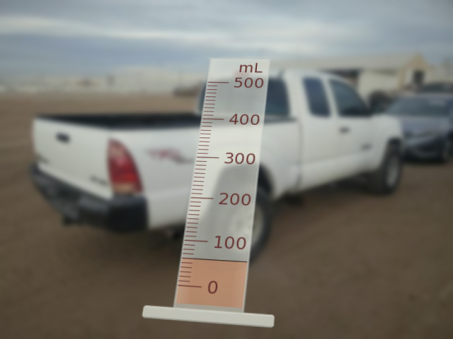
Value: 60 mL
